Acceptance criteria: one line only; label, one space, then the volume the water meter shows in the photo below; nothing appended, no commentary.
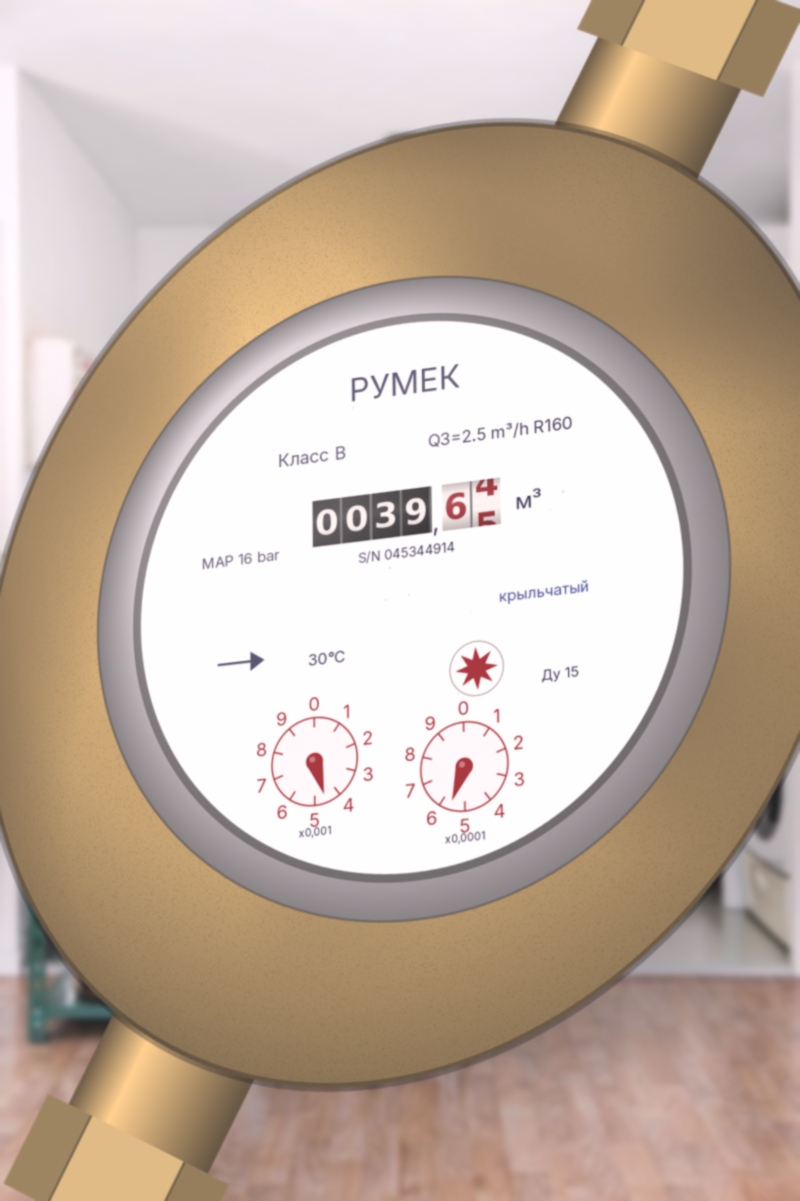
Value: 39.6445 m³
